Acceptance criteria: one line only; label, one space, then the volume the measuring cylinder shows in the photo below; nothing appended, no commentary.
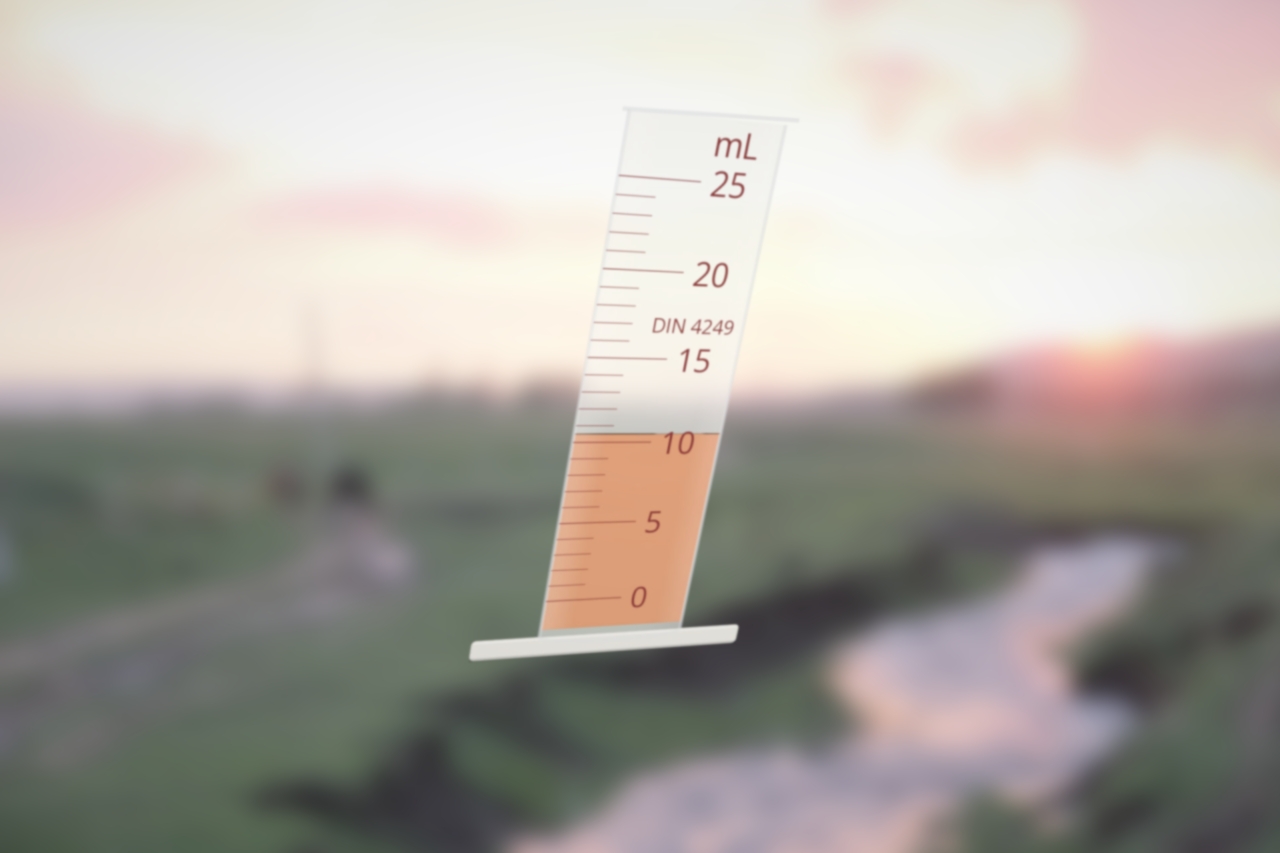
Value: 10.5 mL
